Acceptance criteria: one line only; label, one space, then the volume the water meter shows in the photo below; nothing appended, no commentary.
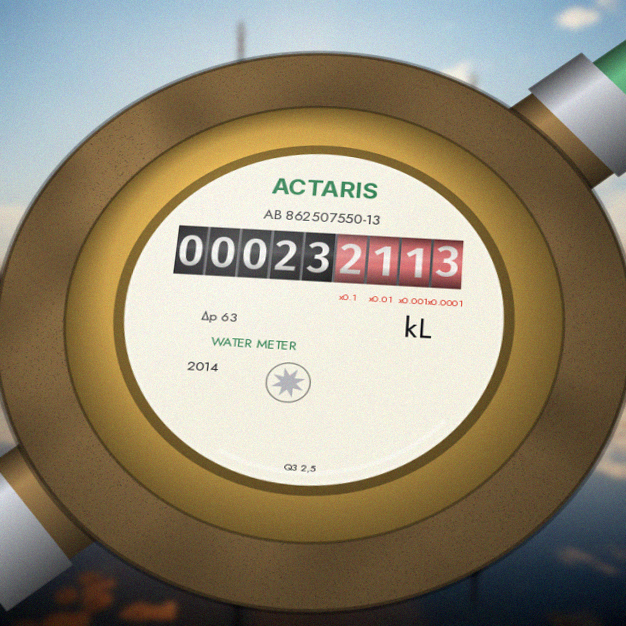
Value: 23.2113 kL
